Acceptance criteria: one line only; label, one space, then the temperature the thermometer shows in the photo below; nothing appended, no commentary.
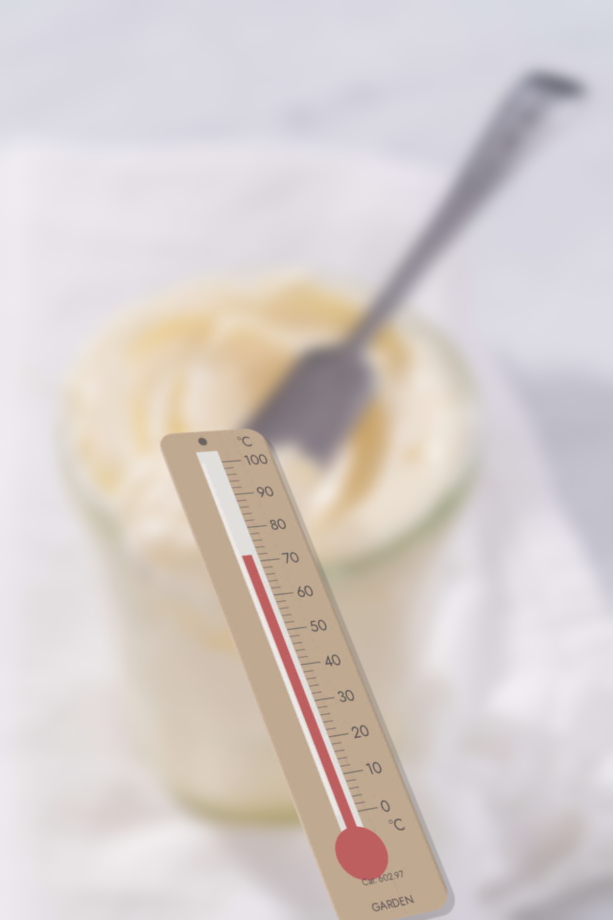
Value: 72 °C
